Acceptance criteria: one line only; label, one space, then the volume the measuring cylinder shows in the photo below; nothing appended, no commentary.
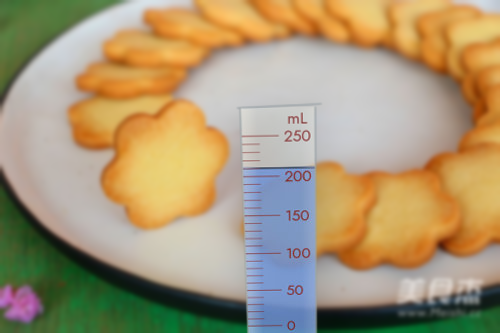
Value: 210 mL
